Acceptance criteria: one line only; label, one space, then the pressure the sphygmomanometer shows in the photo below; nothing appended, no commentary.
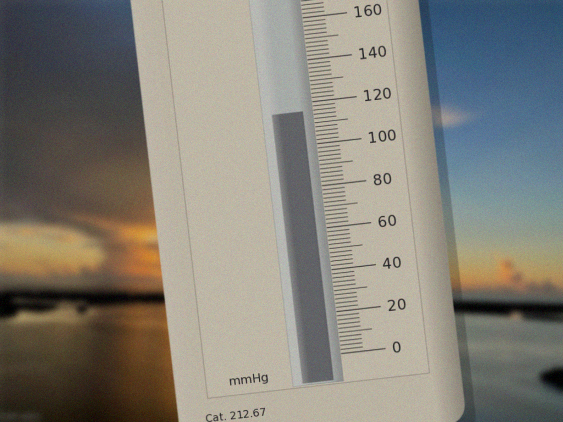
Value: 116 mmHg
